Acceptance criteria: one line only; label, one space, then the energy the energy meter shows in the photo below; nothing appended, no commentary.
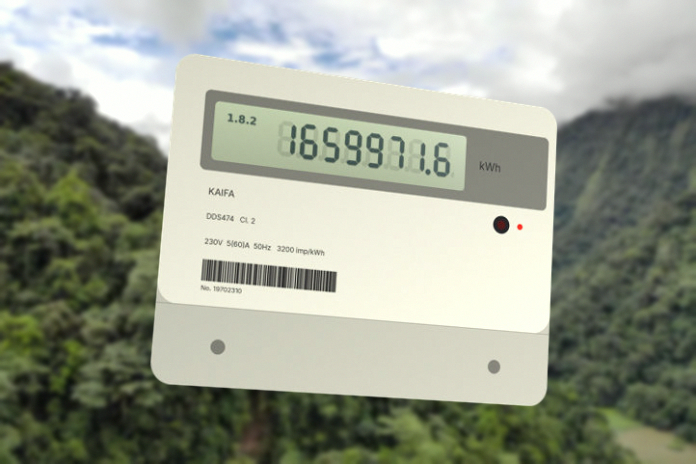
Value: 1659971.6 kWh
